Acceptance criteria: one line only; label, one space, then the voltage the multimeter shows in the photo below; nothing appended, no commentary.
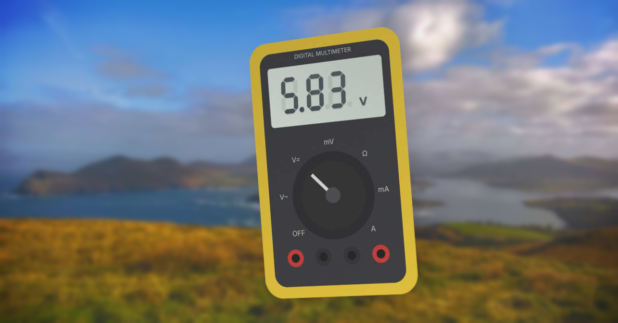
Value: 5.83 V
